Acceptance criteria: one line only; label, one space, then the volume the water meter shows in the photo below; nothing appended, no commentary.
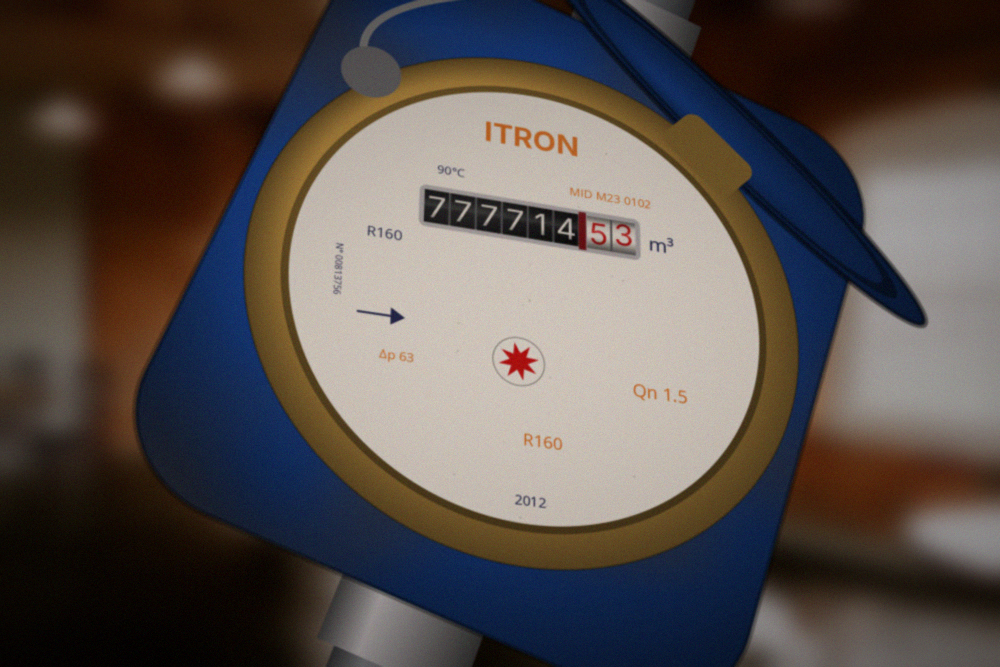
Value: 777714.53 m³
